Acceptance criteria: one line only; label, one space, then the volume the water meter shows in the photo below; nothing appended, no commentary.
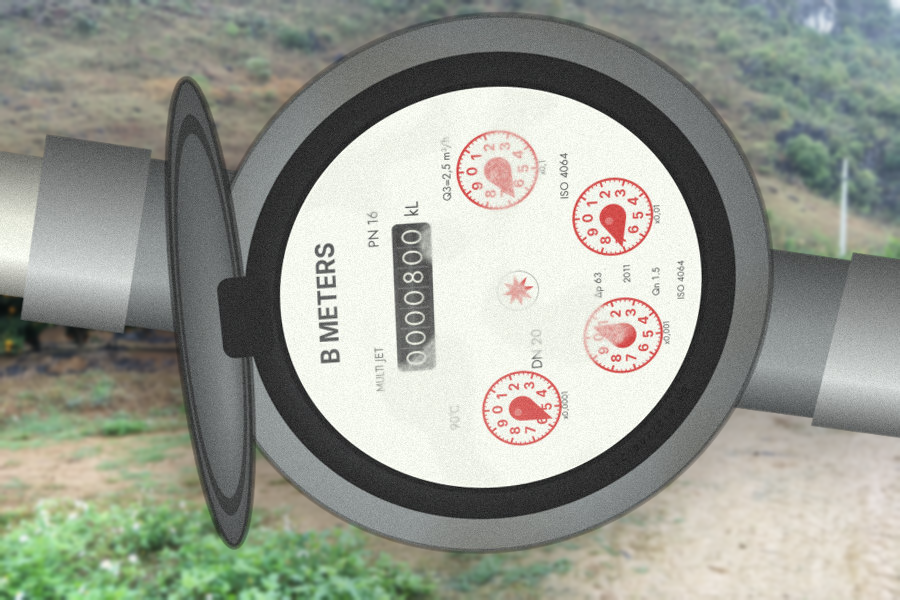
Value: 800.6705 kL
